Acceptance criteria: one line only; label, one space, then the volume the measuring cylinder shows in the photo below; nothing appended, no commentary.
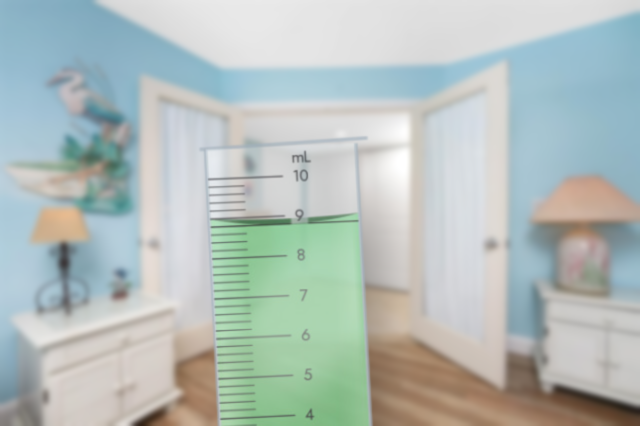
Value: 8.8 mL
